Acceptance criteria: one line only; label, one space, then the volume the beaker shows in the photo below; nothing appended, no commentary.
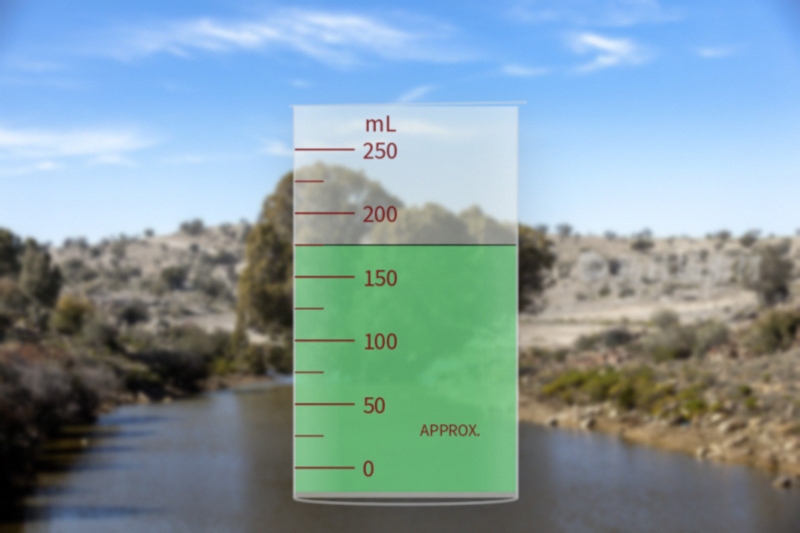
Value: 175 mL
